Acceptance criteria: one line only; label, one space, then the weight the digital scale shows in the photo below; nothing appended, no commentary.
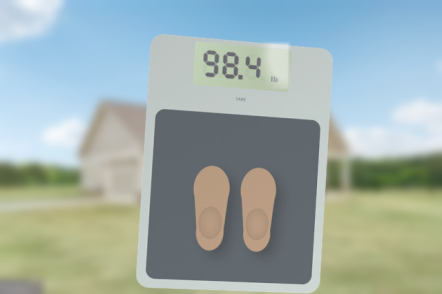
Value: 98.4 lb
